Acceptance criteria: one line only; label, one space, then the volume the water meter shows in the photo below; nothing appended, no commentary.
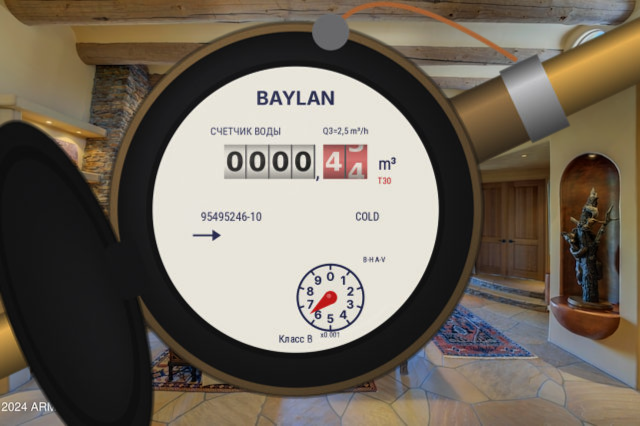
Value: 0.436 m³
